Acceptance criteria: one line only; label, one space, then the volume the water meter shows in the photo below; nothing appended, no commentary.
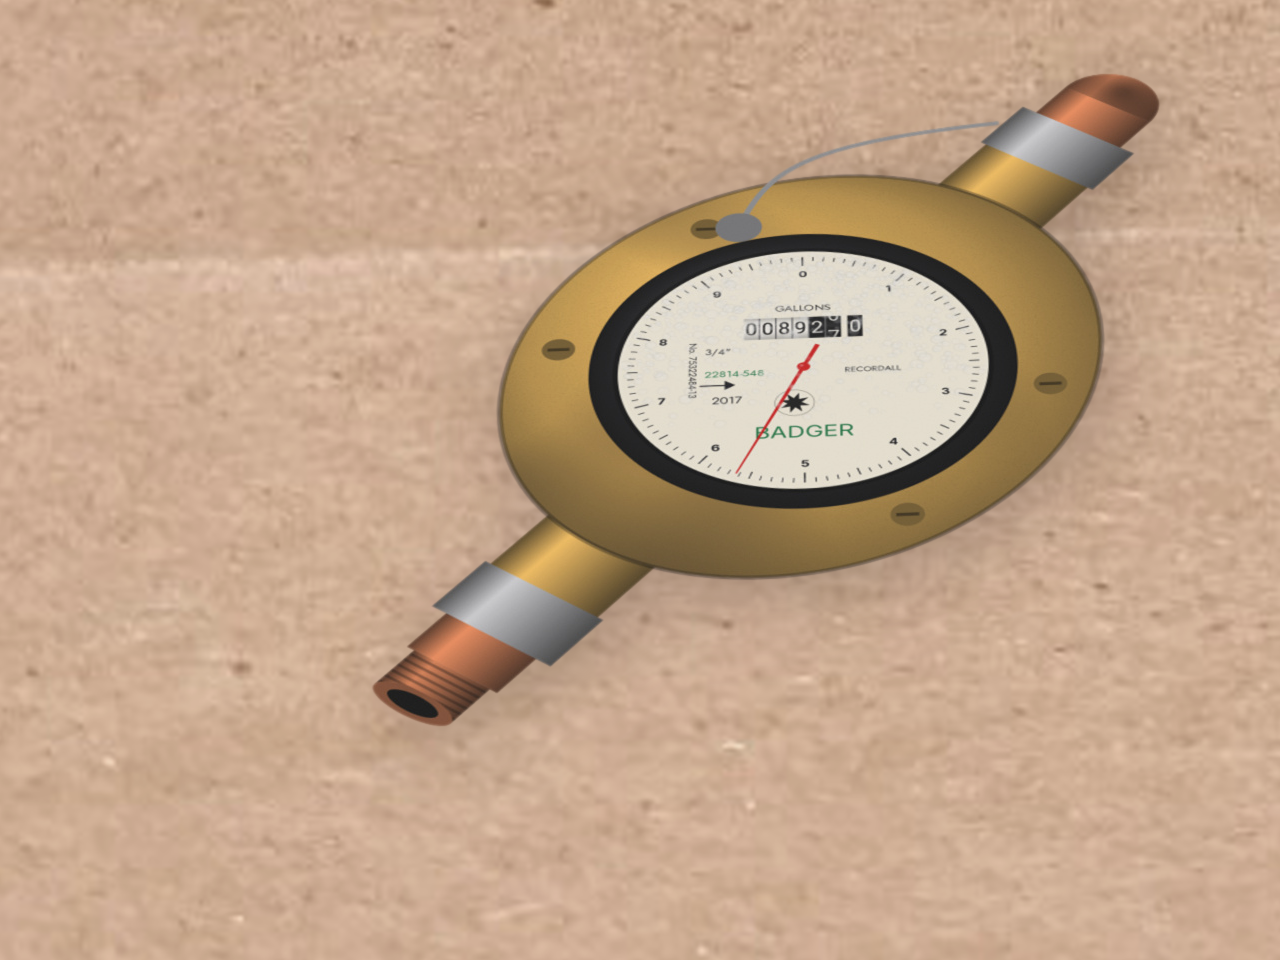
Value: 89265.6 gal
